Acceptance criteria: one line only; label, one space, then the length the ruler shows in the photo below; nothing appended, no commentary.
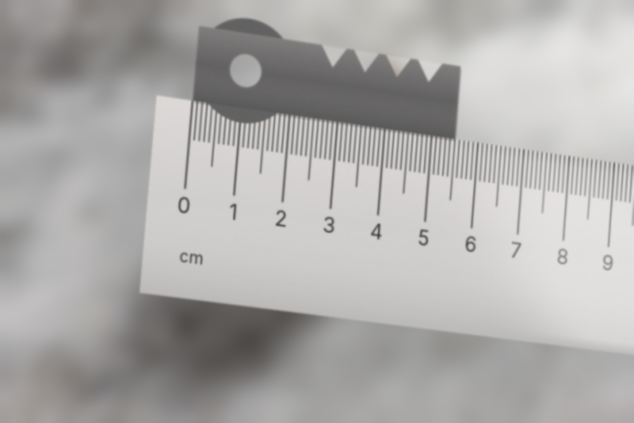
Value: 5.5 cm
